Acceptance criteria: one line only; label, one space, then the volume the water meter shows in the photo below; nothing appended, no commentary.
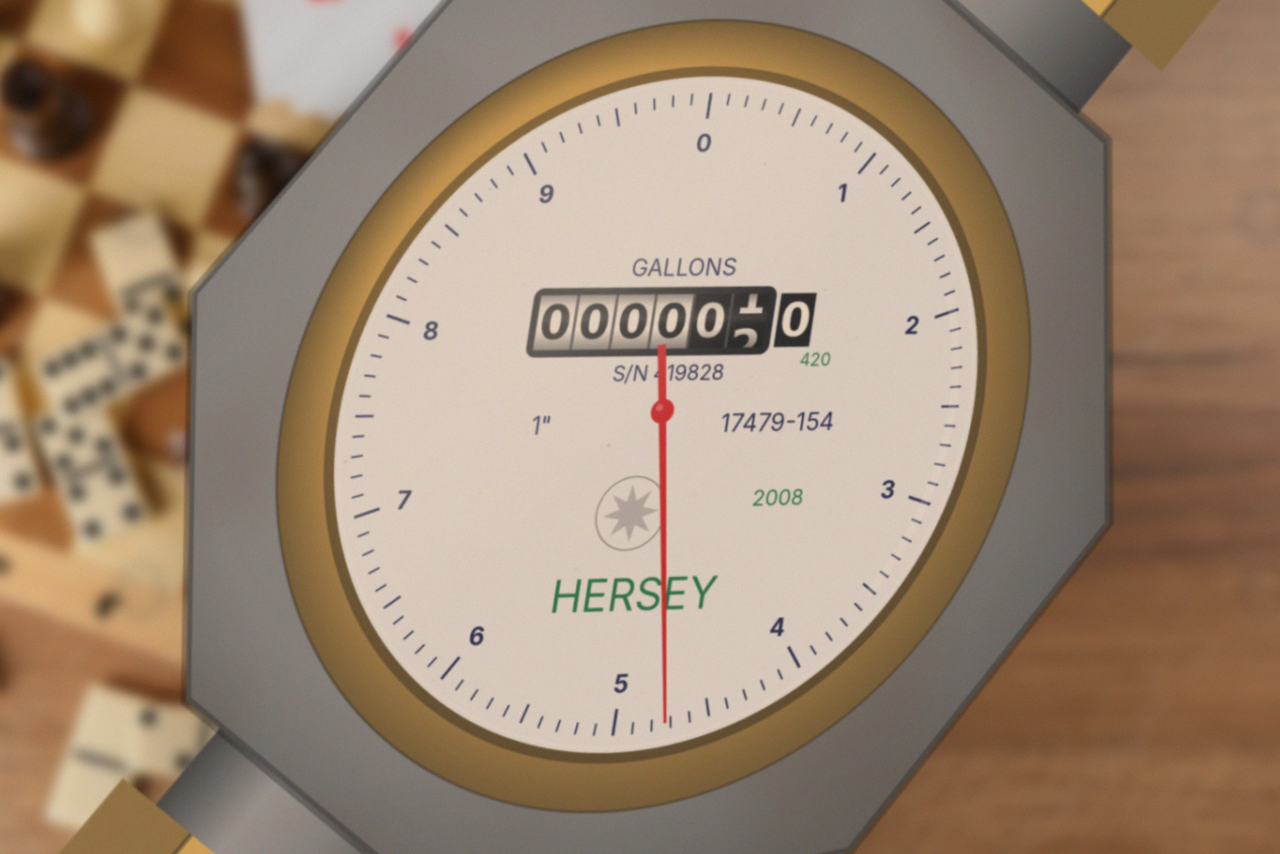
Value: 14.7 gal
